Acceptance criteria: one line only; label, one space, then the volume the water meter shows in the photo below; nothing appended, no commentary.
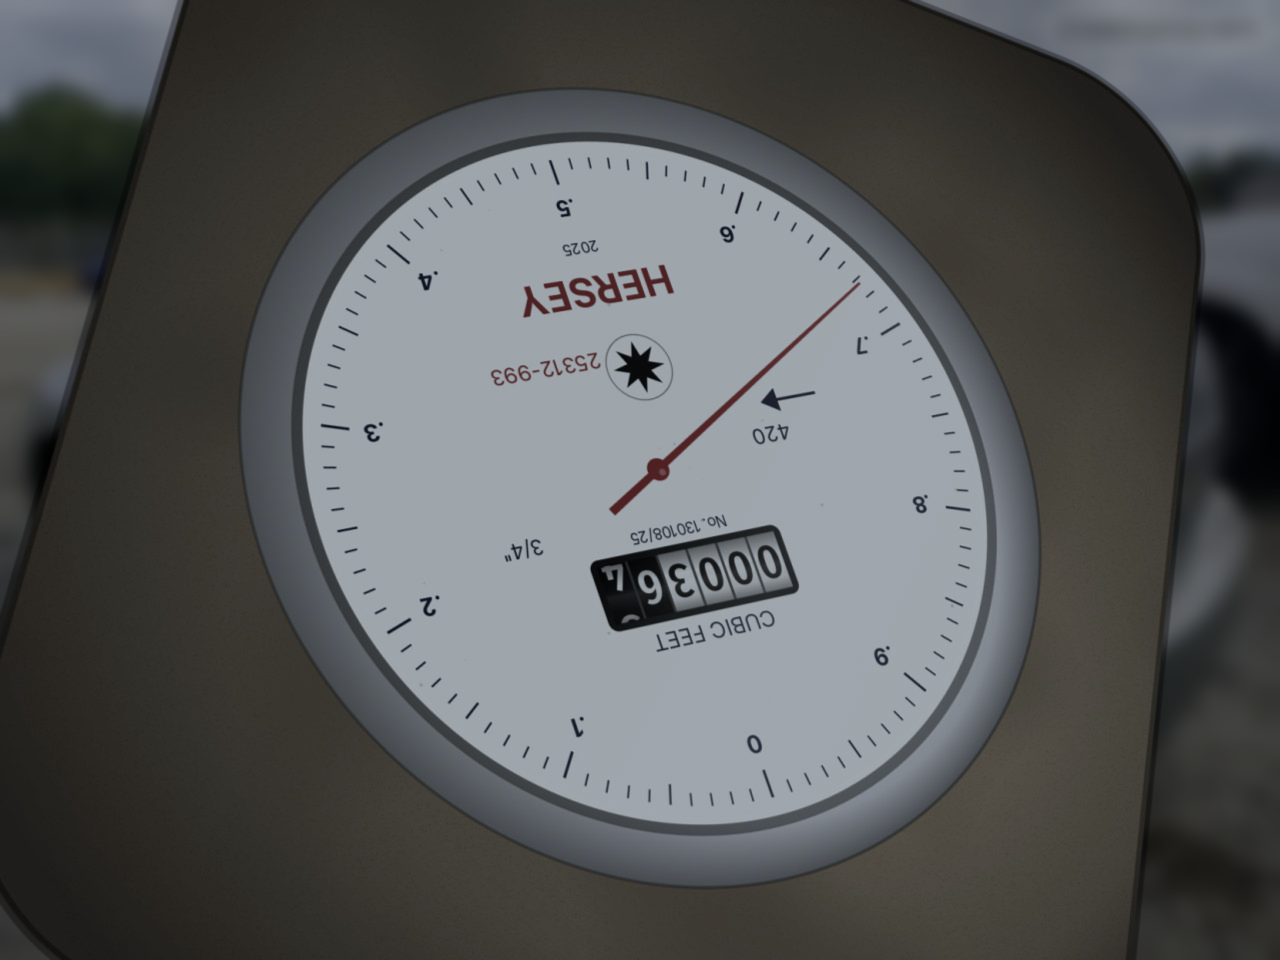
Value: 363.67 ft³
